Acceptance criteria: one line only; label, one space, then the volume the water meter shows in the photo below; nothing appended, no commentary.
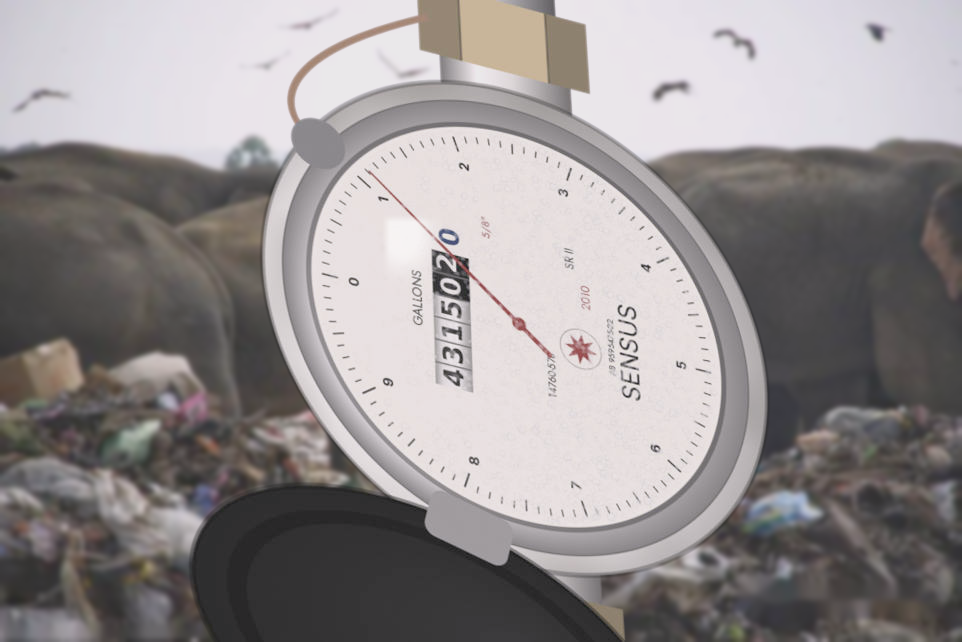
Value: 4315021.1 gal
